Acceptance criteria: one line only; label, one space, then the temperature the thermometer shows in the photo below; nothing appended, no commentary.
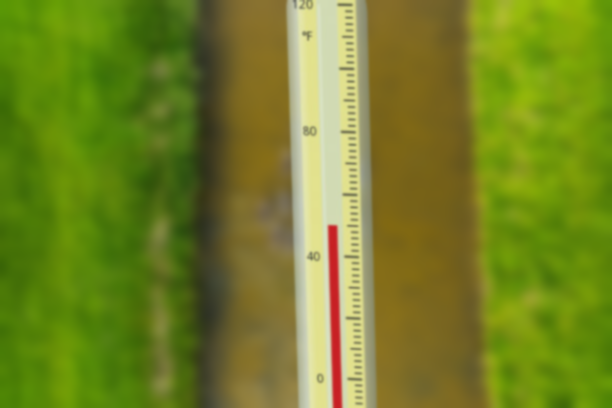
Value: 50 °F
